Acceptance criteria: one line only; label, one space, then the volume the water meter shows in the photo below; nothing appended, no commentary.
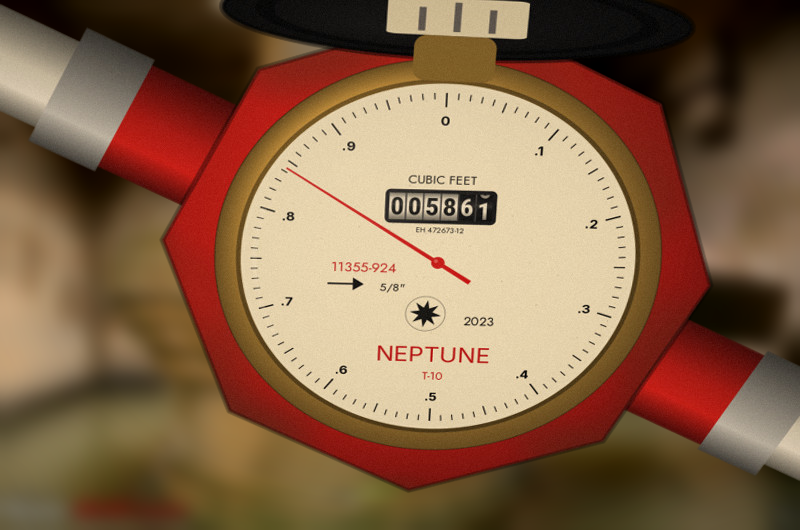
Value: 5860.84 ft³
